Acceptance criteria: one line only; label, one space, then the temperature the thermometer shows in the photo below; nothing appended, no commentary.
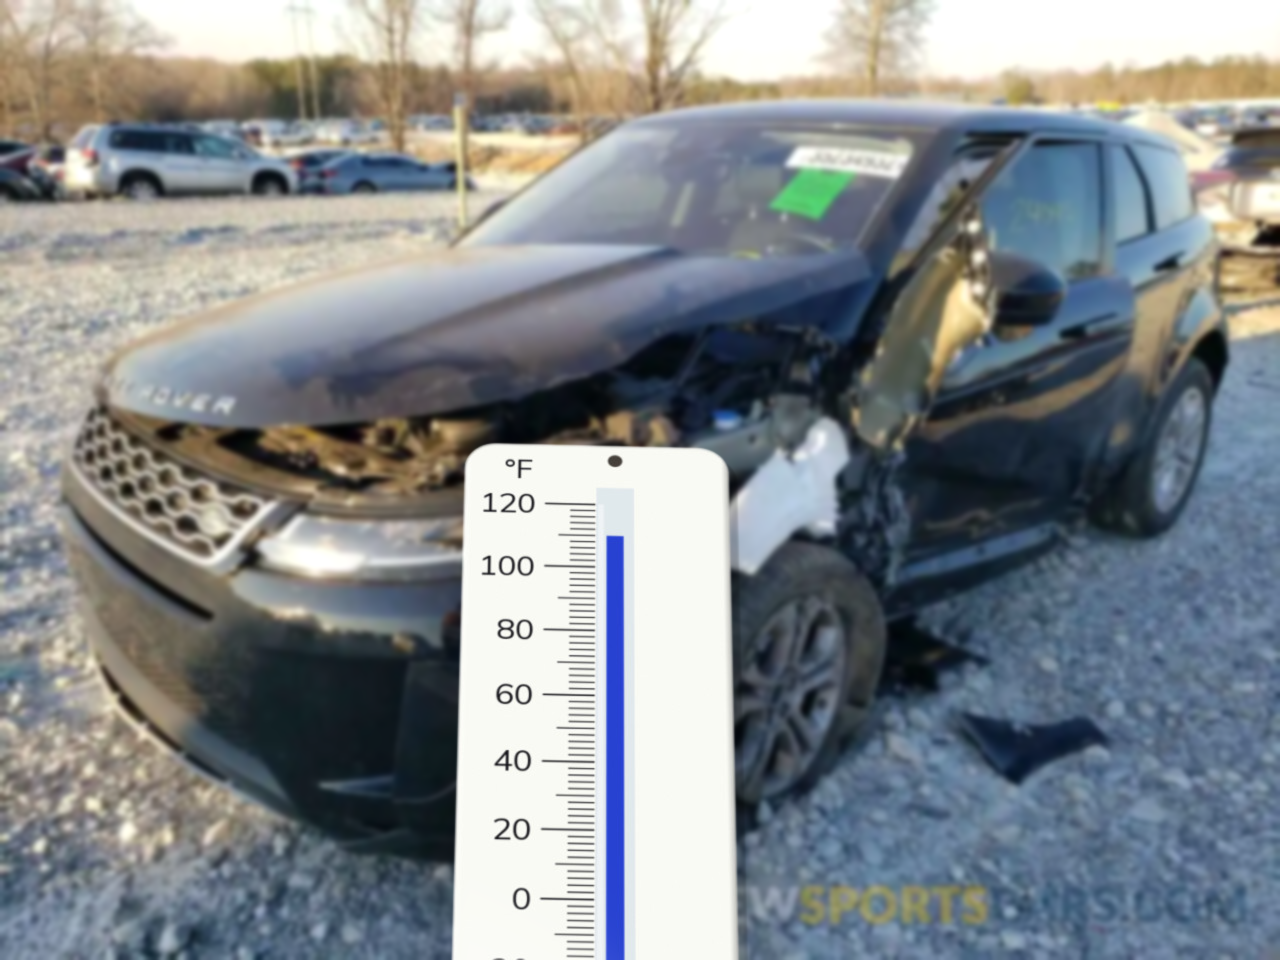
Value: 110 °F
